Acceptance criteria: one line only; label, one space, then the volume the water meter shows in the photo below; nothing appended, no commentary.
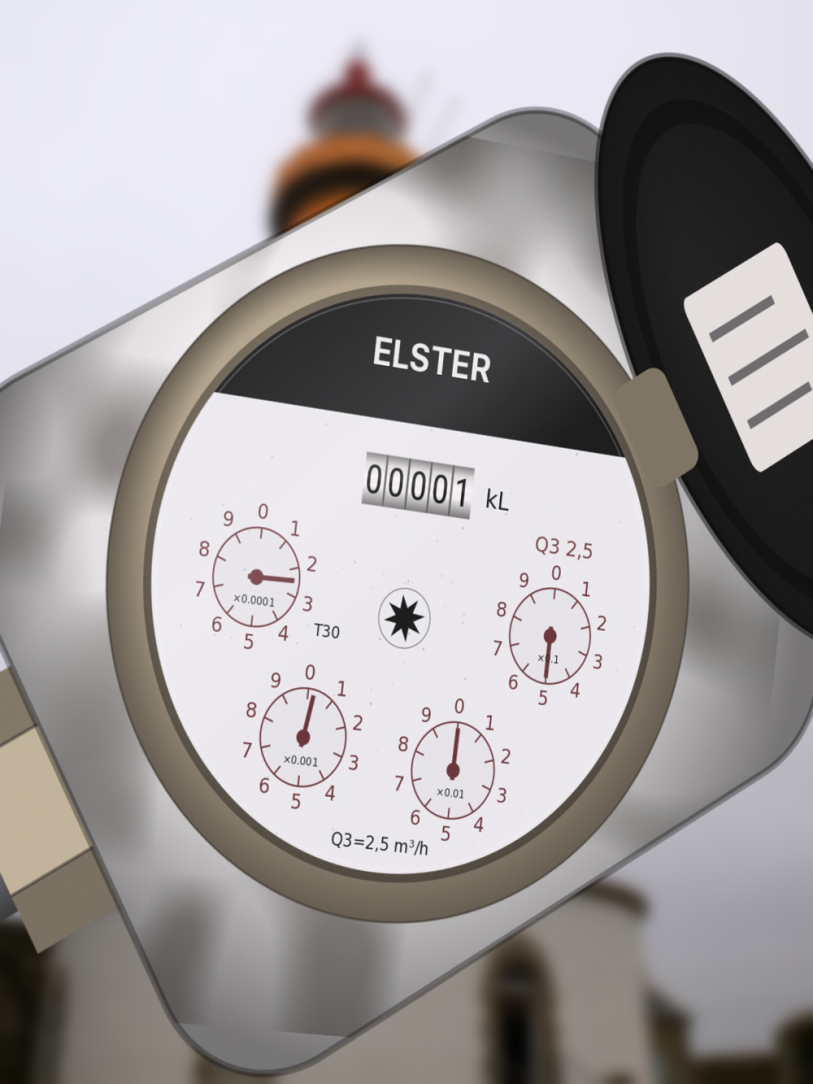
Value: 1.5002 kL
